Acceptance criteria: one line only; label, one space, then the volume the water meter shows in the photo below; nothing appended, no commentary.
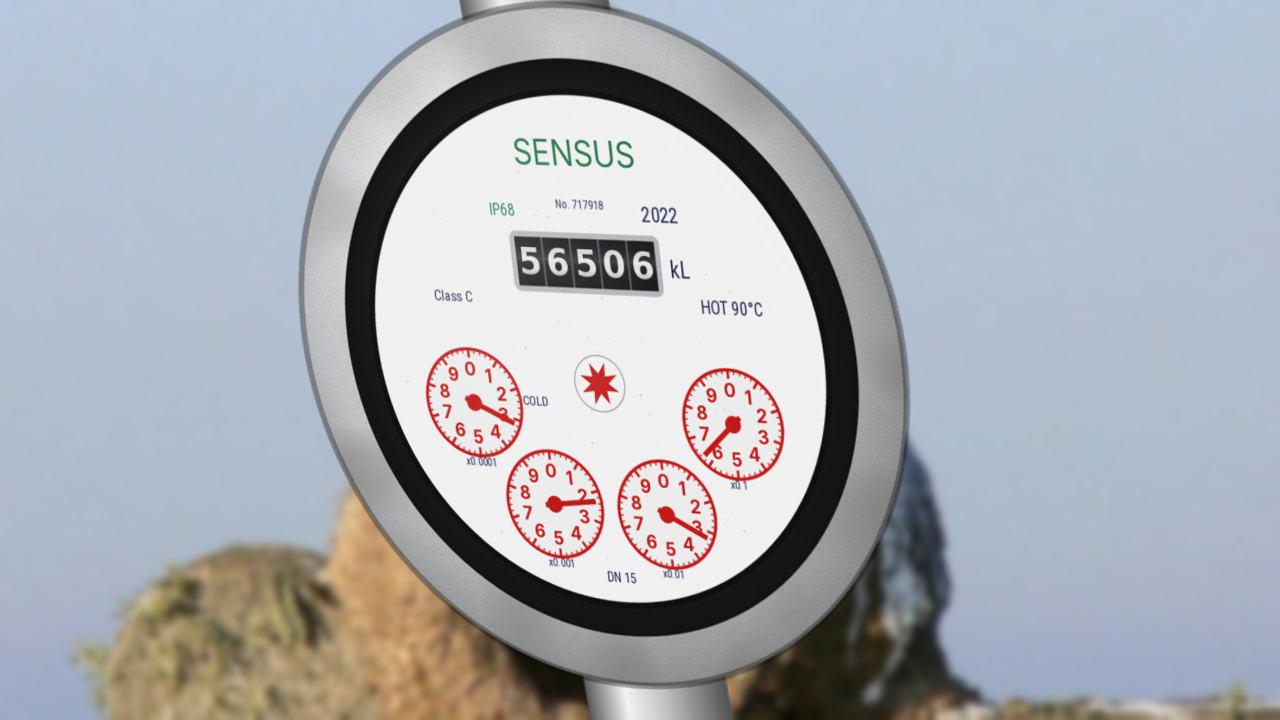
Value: 56506.6323 kL
